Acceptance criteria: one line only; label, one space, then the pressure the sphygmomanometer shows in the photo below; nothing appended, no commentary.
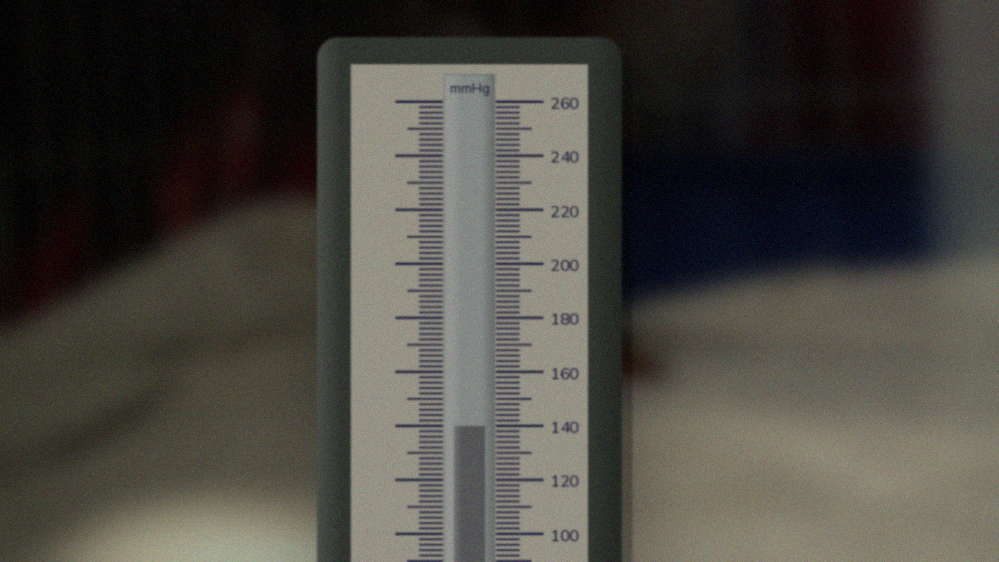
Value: 140 mmHg
